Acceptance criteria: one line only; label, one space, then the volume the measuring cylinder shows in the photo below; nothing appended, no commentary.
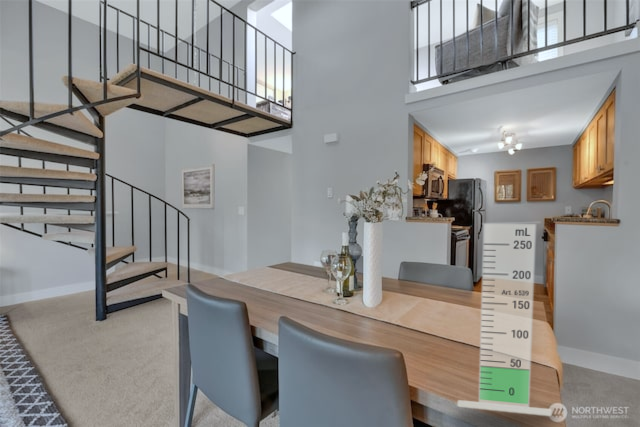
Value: 40 mL
